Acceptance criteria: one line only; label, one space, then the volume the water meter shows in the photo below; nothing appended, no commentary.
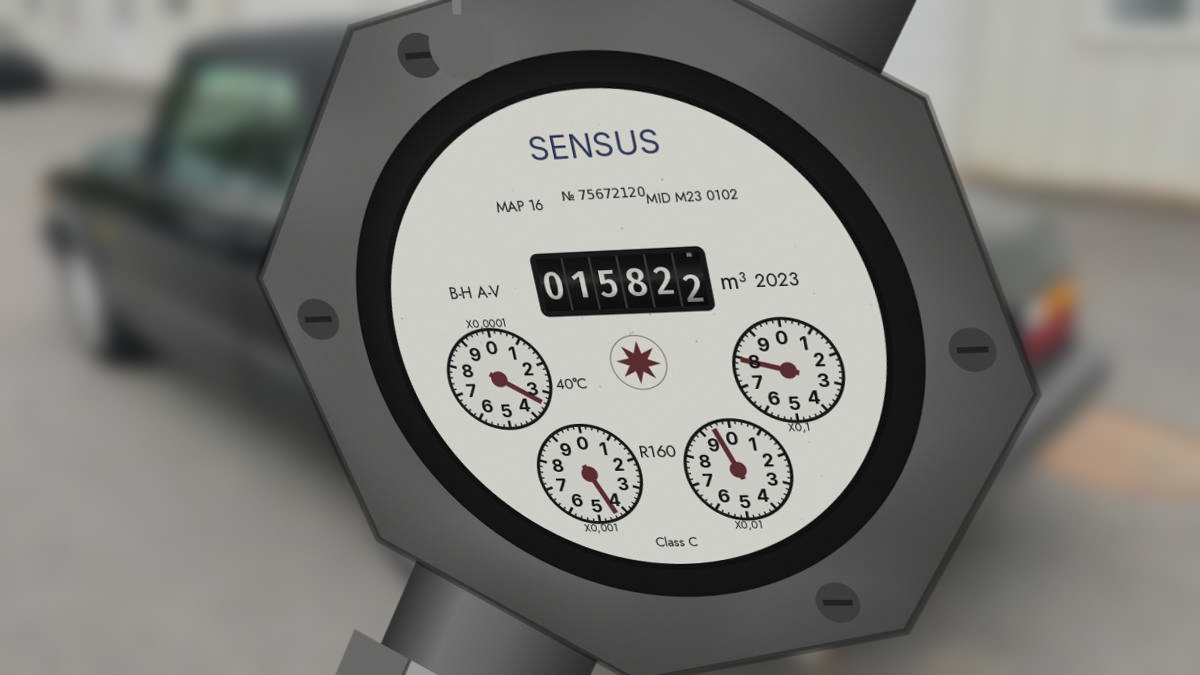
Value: 15821.7943 m³
